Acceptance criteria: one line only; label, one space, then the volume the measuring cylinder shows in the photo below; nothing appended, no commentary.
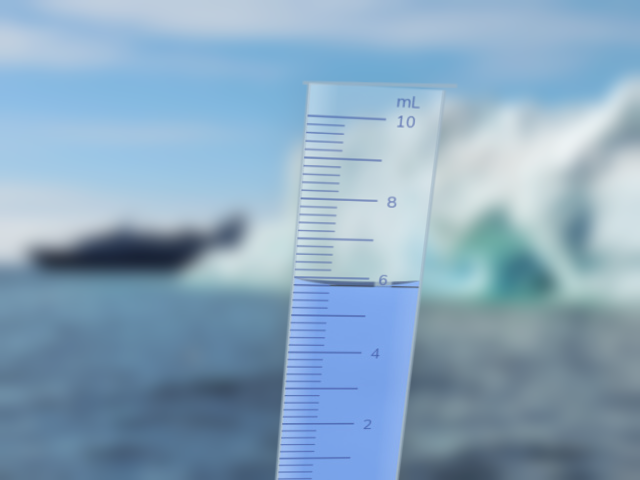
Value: 5.8 mL
